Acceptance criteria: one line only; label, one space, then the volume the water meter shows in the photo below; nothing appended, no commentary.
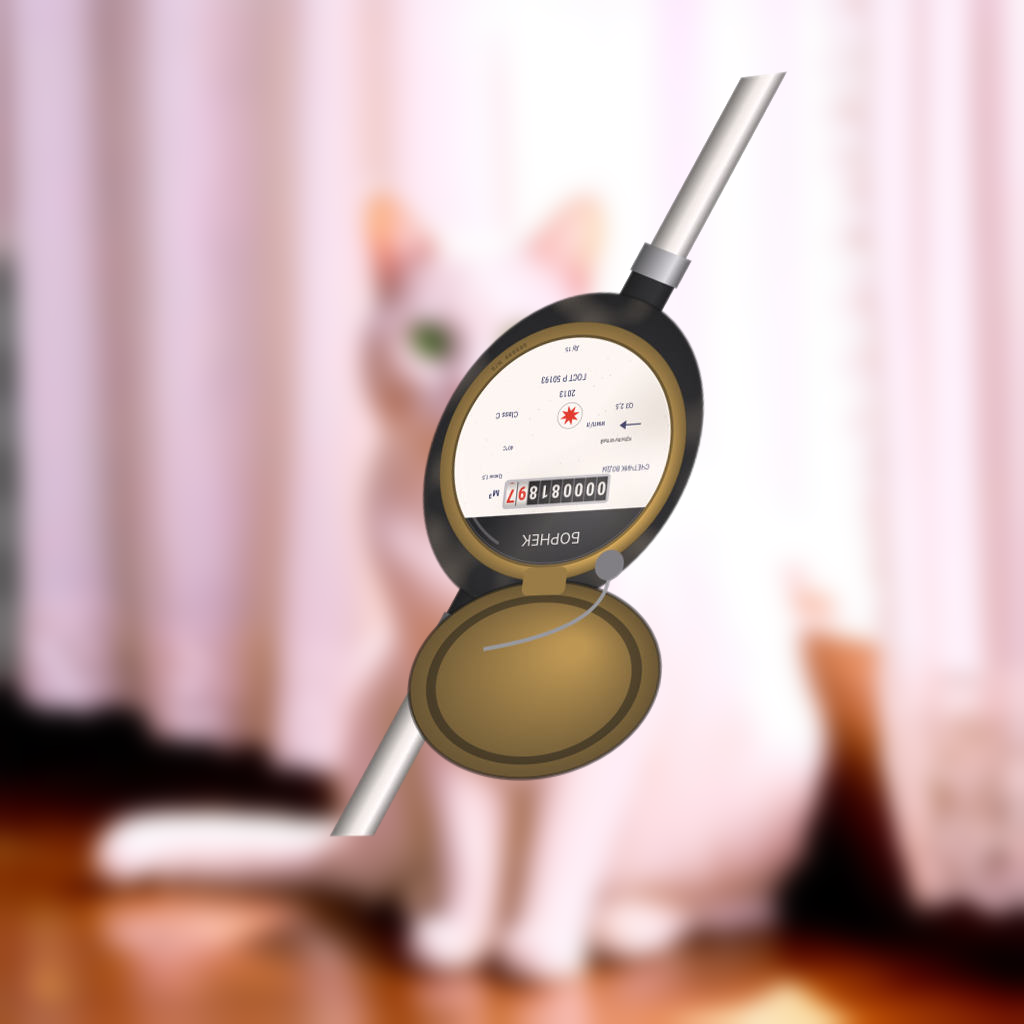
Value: 818.97 m³
